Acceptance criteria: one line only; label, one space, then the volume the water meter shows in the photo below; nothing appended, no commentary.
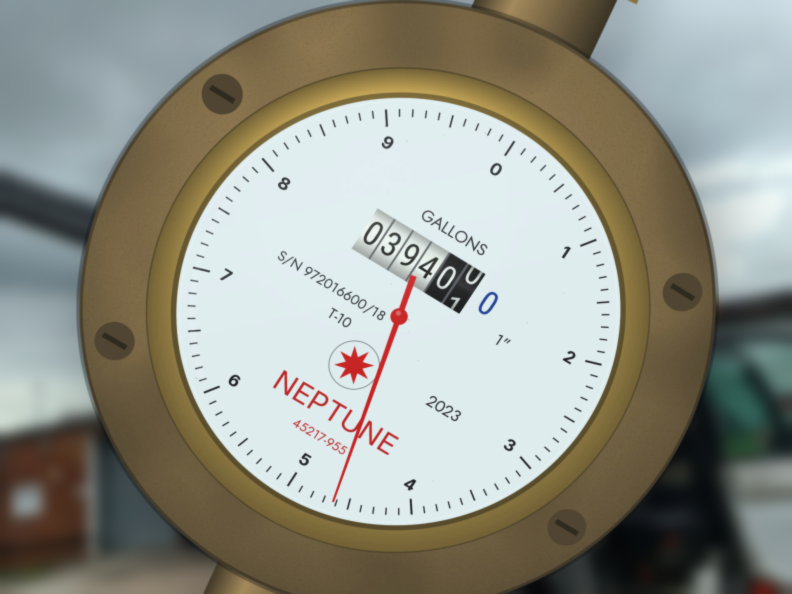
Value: 394004.6 gal
